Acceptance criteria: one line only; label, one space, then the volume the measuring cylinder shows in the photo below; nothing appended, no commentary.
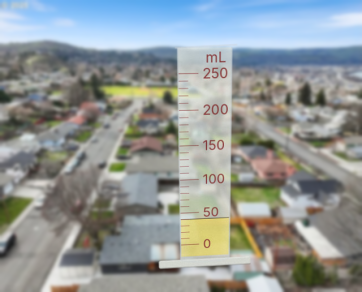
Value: 40 mL
